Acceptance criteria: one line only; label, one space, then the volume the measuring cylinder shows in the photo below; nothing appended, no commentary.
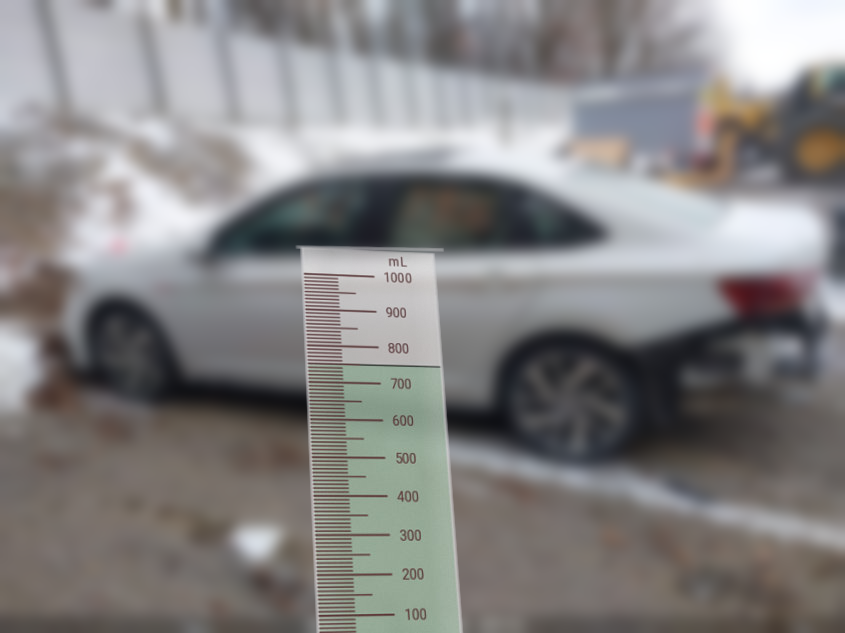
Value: 750 mL
